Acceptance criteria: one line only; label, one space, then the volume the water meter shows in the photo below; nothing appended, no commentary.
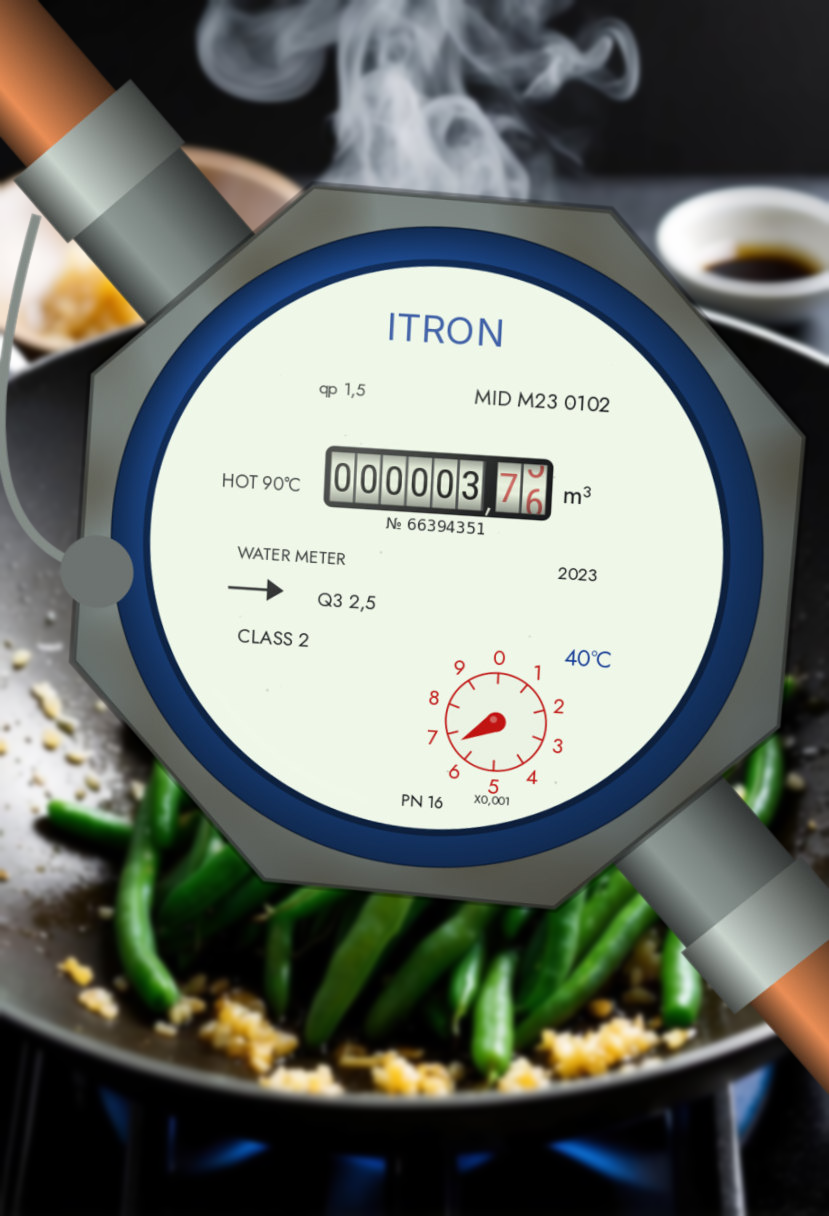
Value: 3.756 m³
